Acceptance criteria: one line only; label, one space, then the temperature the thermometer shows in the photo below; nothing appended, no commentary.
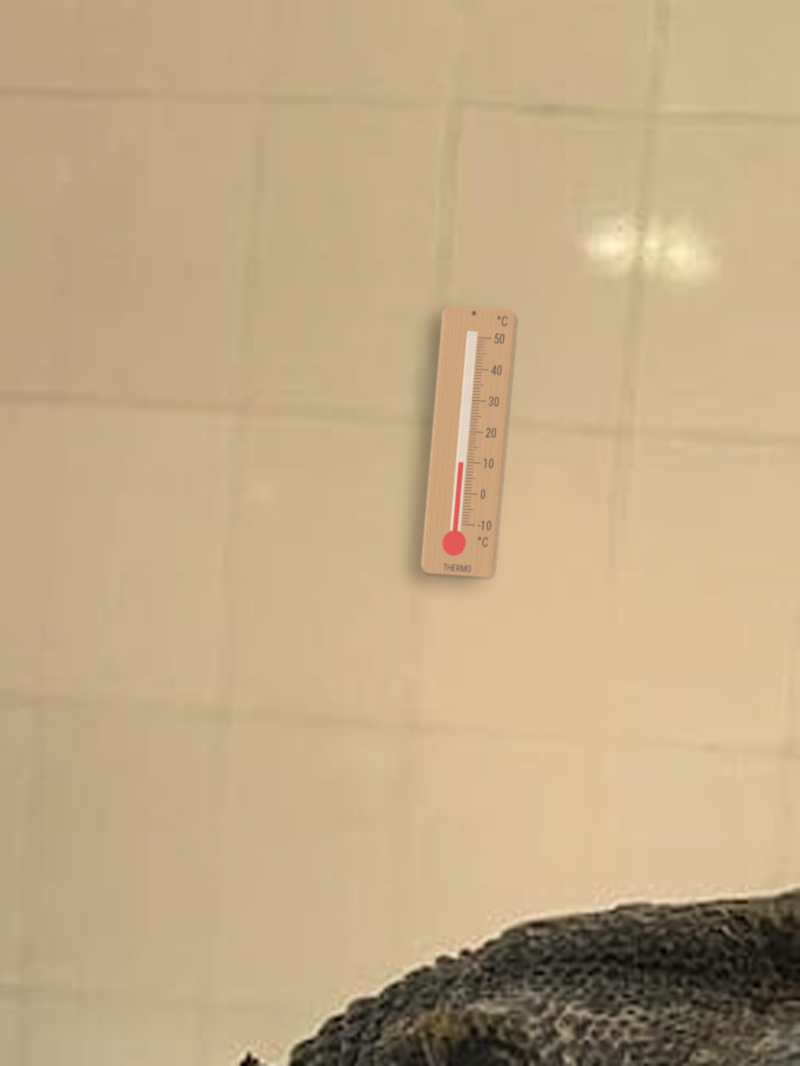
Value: 10 °C
